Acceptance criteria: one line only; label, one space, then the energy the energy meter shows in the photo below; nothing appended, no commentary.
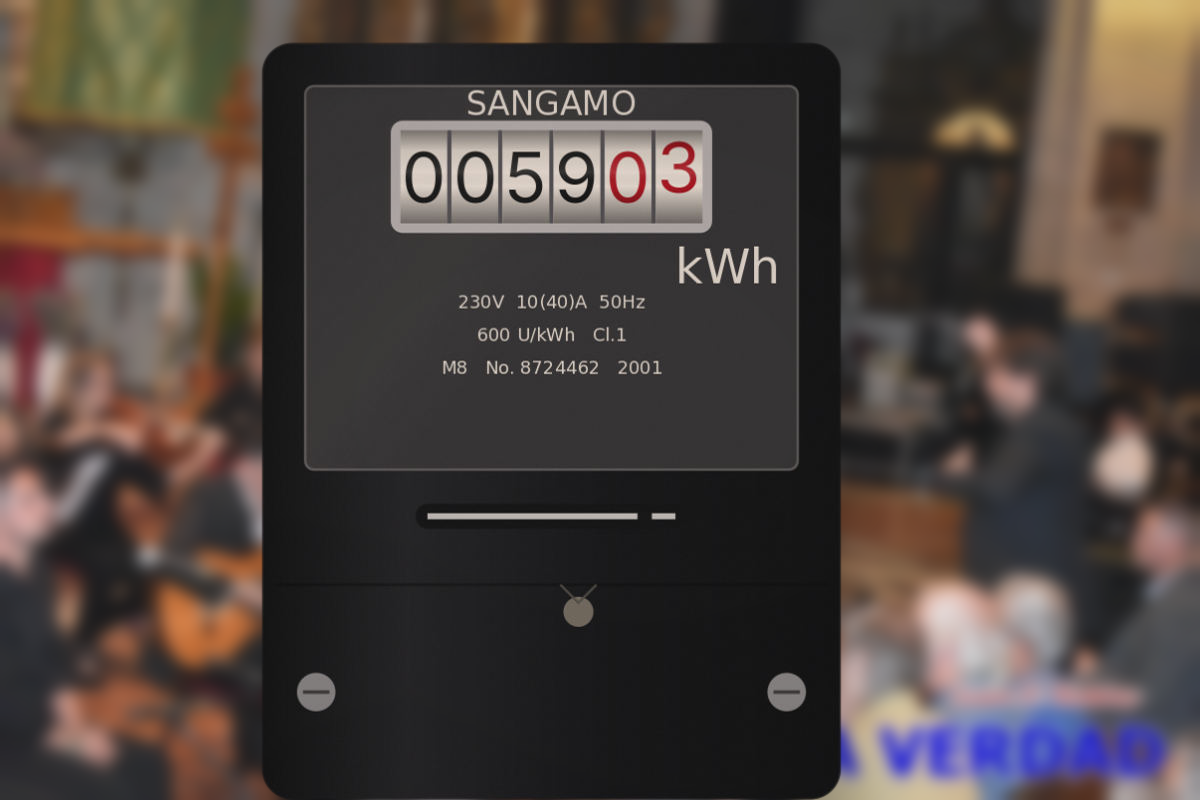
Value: 59.03 kWh
